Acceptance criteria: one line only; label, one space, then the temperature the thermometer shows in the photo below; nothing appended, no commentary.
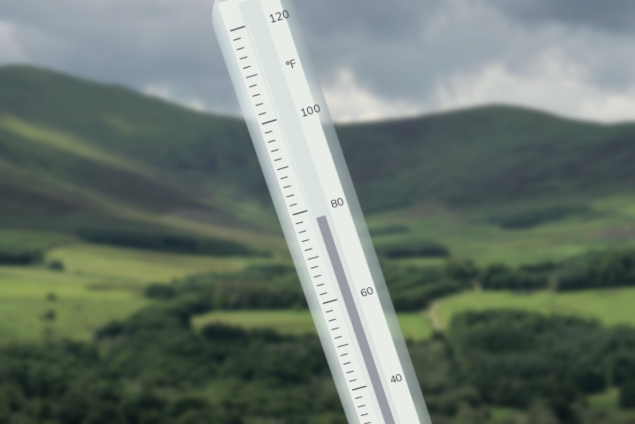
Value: 78 °F
